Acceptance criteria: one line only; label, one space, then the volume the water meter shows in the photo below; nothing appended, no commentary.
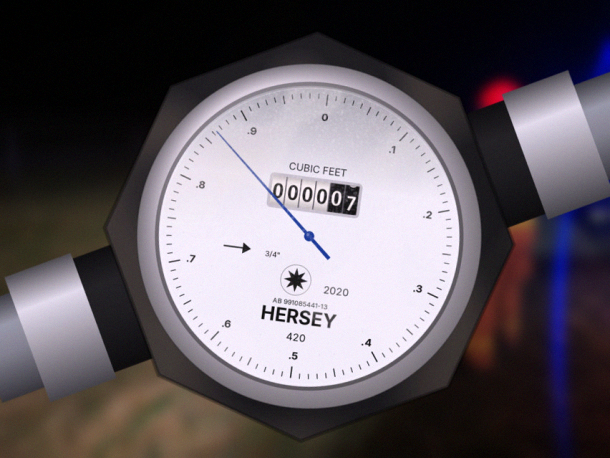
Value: 6.86 ft³
